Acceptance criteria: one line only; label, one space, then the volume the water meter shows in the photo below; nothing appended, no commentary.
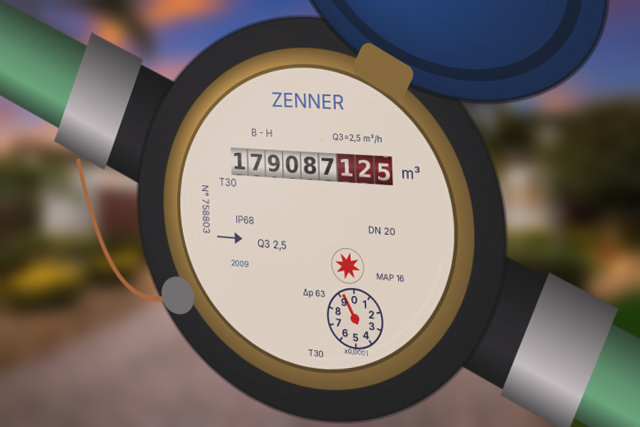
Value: 179087.1249 m³
